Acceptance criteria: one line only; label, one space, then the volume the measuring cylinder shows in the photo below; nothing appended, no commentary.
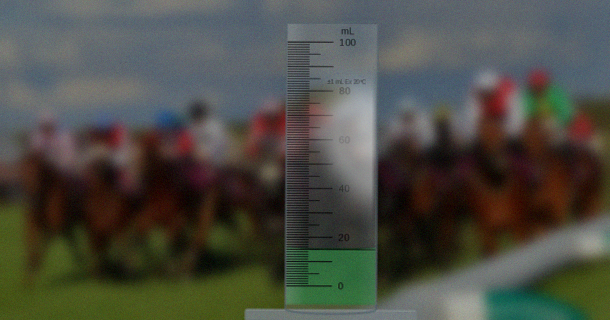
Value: 15 mL
